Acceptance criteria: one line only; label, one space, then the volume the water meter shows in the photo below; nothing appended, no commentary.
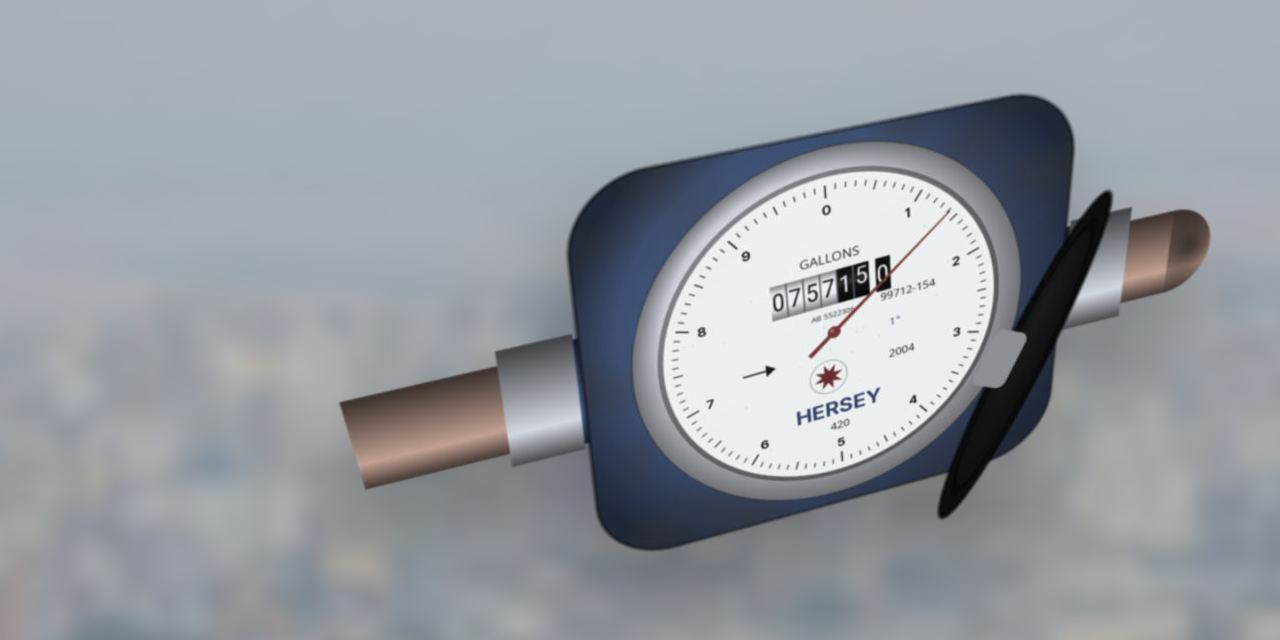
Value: 757151.4 gal
